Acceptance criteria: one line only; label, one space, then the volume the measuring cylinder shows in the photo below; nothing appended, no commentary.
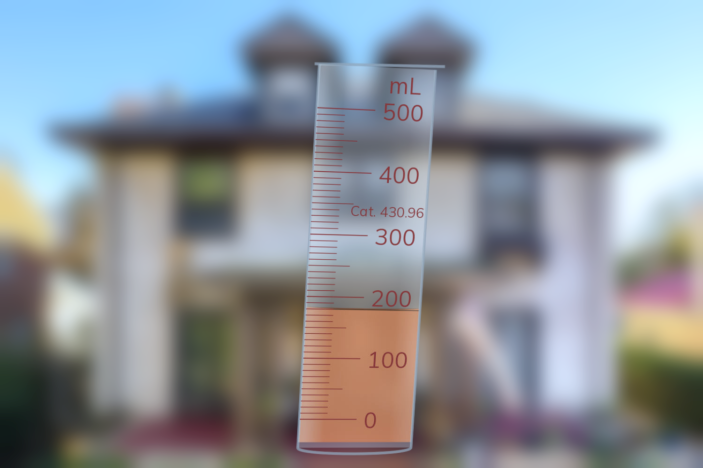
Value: 180 mL
